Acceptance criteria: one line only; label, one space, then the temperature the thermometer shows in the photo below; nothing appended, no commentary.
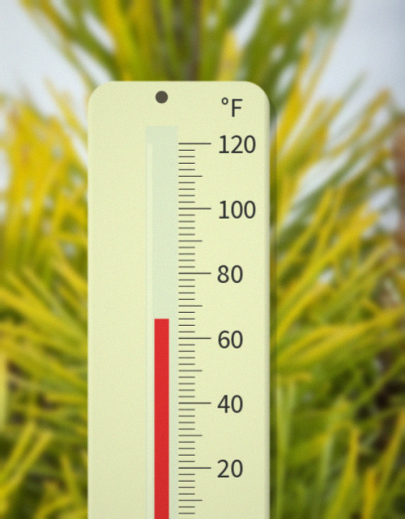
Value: 66 °F
